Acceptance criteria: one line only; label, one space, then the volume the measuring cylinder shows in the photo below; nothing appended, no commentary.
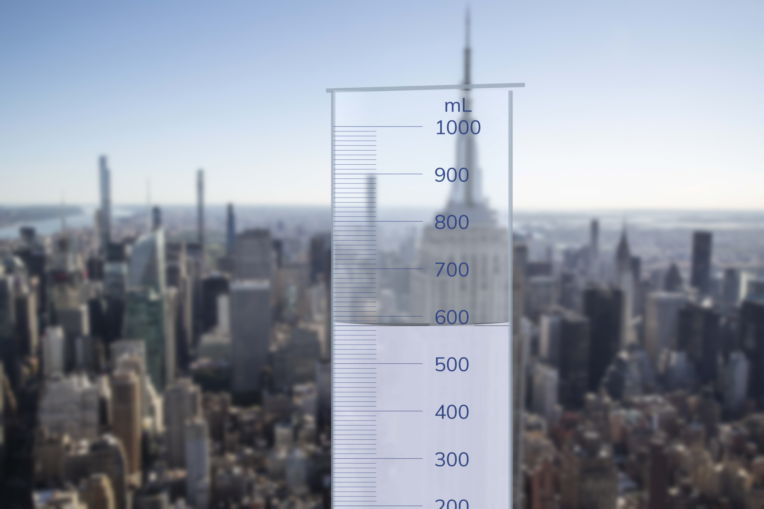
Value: 580 mL
